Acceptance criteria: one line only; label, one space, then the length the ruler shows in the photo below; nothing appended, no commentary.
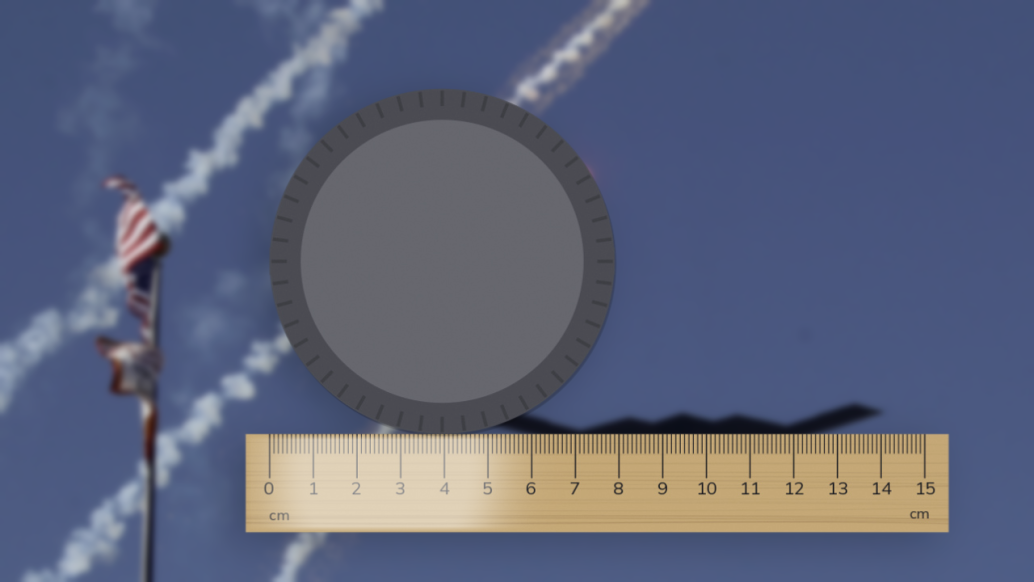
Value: 7.9 cm
